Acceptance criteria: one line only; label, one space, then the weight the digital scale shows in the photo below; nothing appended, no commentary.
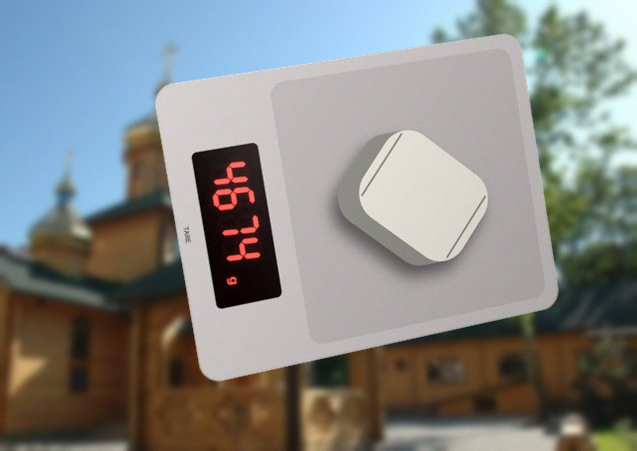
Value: 4674 g
